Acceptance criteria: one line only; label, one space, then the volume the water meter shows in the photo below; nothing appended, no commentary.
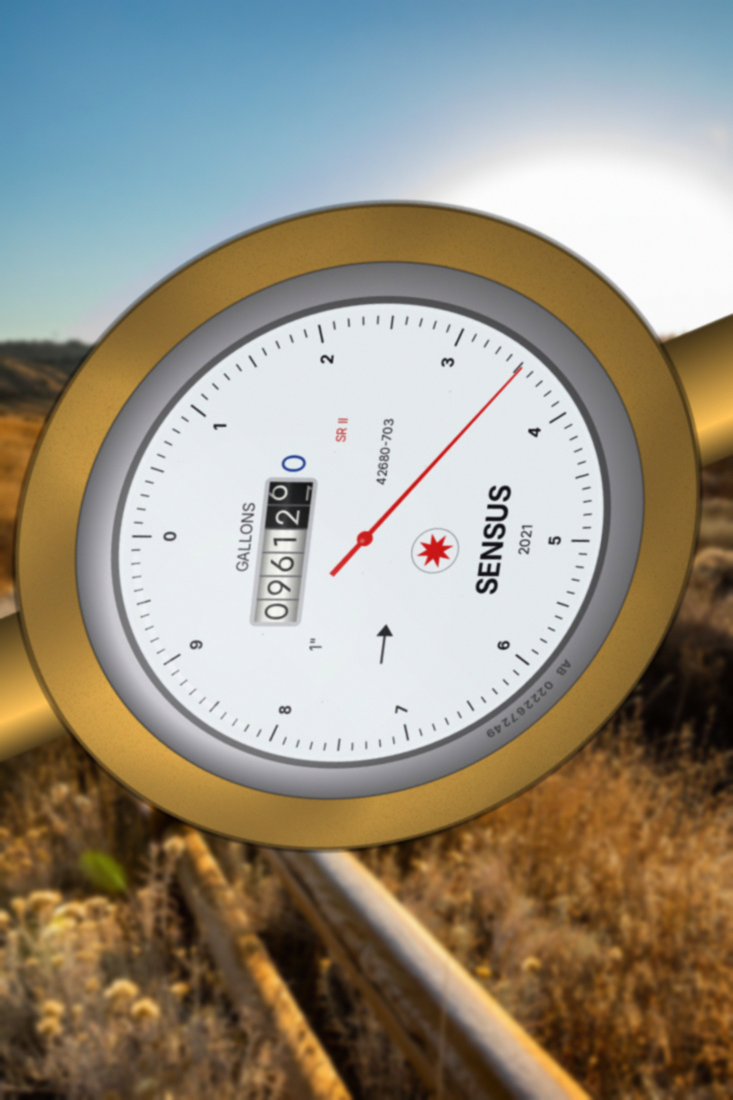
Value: 961263.5 gal
